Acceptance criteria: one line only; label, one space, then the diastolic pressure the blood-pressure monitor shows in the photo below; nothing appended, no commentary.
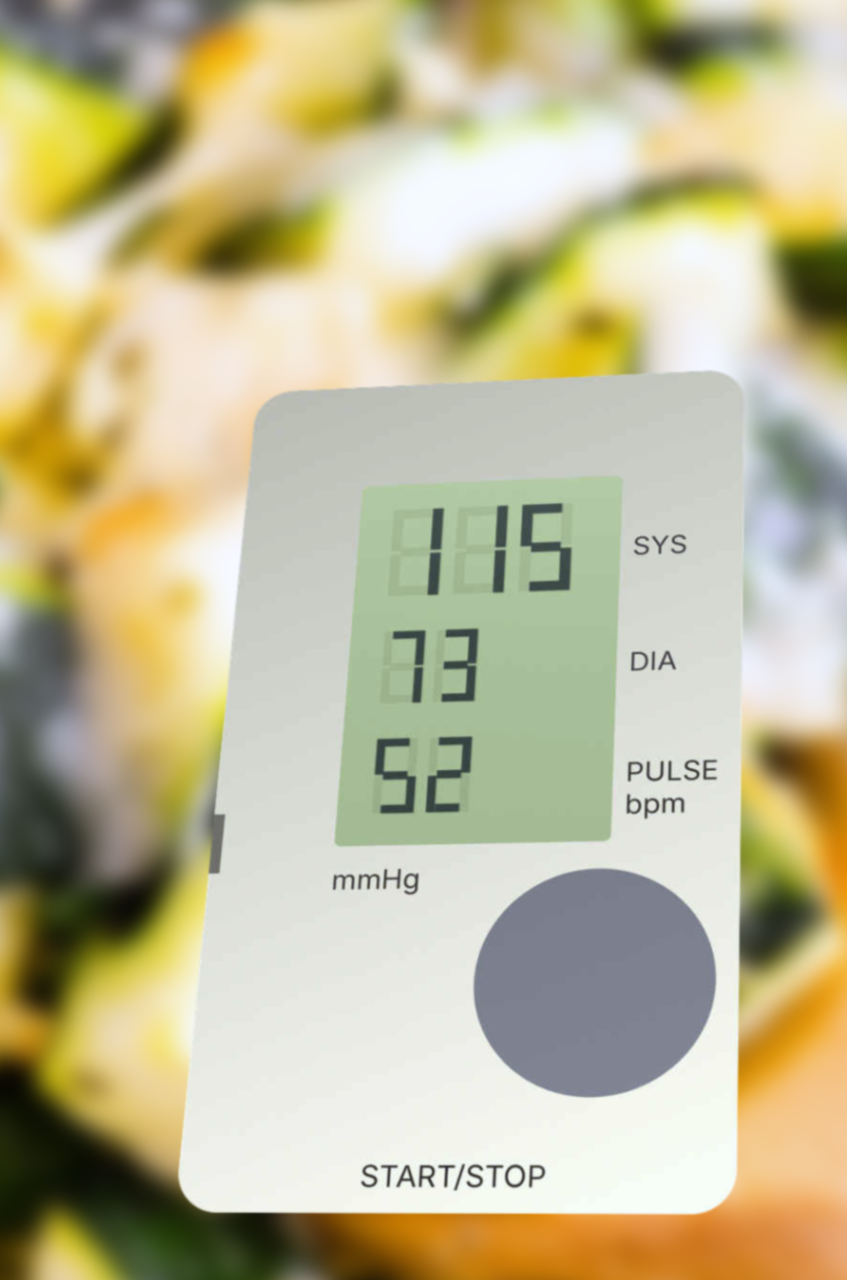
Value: 73 mmHg
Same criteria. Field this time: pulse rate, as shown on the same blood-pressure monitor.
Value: 52 bpm
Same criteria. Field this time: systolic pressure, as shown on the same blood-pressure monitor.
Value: 115 mmHg
